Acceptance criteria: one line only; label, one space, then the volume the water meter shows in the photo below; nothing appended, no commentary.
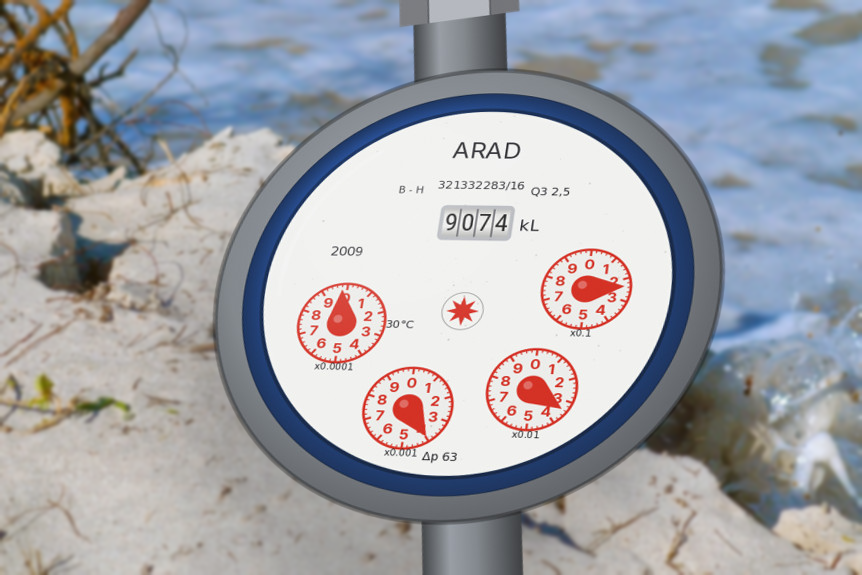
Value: 9074.2339 kL
